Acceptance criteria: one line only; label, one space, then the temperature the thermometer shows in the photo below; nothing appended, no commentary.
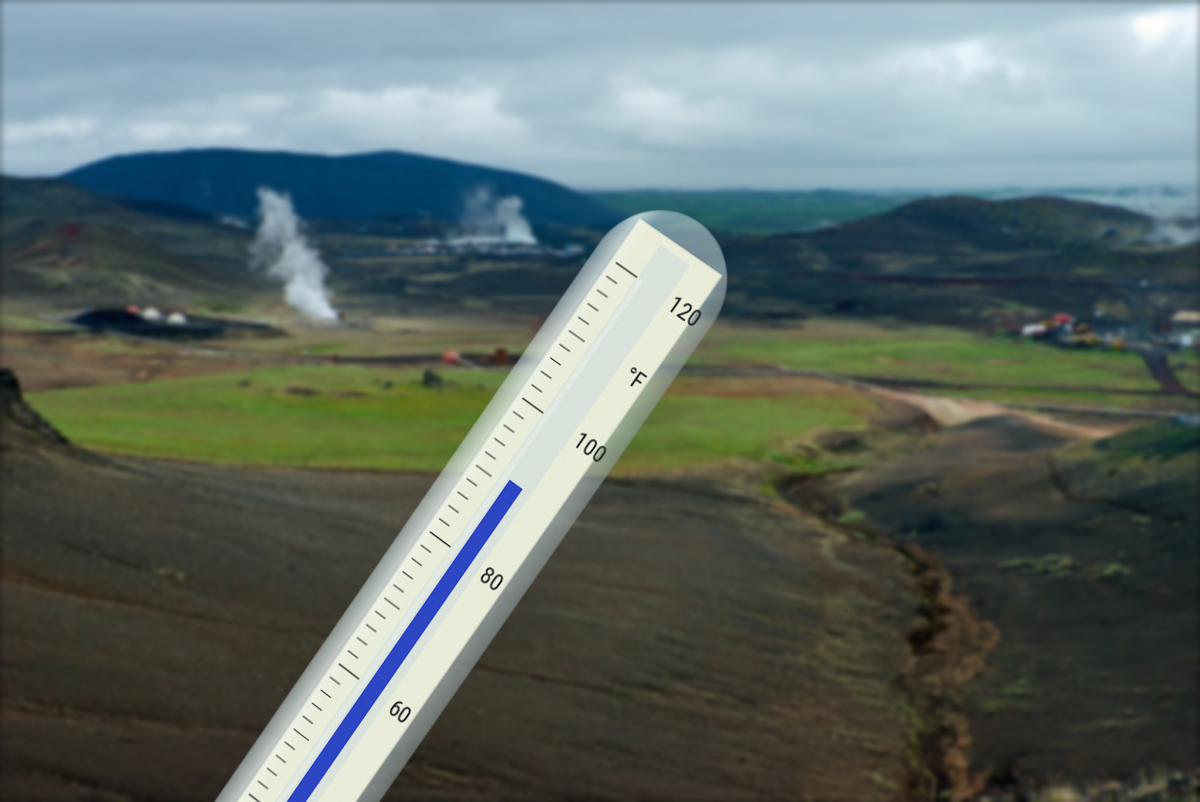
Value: 91 °F
